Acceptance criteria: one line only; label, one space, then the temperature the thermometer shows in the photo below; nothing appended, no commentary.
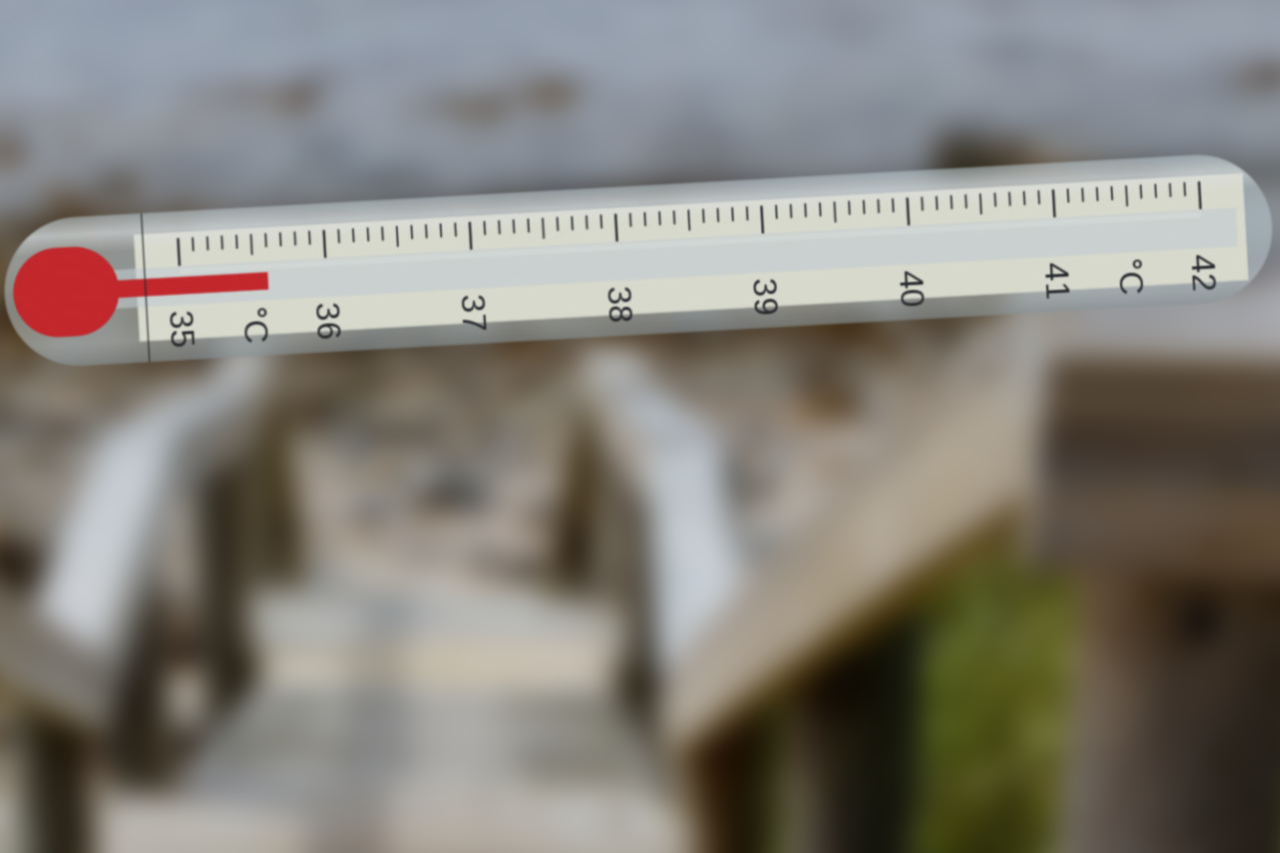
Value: 35.6 °C
